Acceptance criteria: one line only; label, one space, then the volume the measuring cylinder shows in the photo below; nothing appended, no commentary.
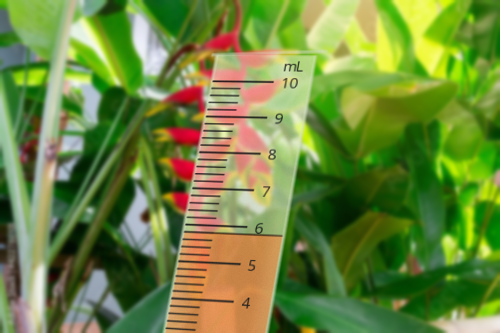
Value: 5.8 mL
